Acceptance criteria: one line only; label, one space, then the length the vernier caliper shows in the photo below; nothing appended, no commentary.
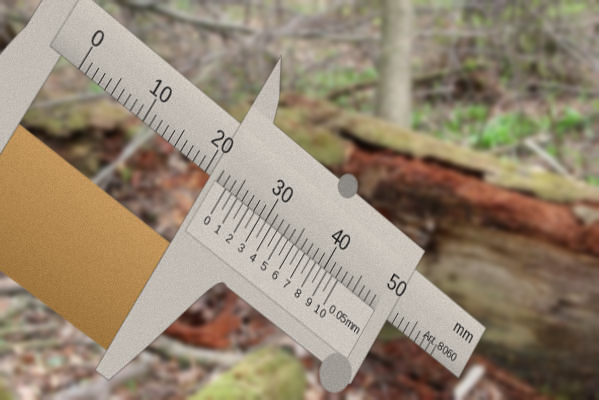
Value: 23.4 mm
